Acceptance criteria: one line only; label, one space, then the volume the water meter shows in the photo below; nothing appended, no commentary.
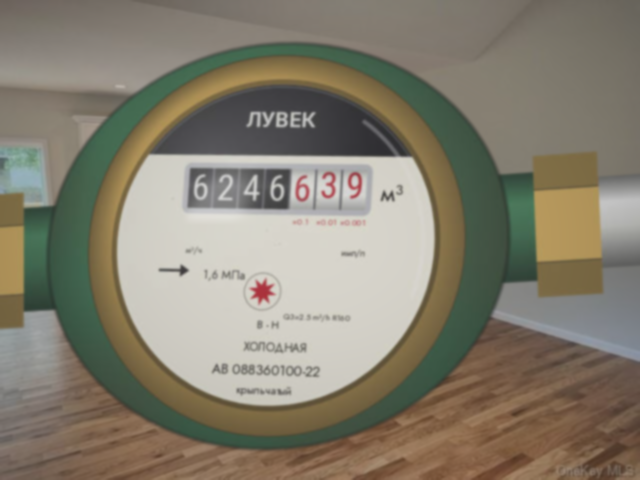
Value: 6246.639 m³
